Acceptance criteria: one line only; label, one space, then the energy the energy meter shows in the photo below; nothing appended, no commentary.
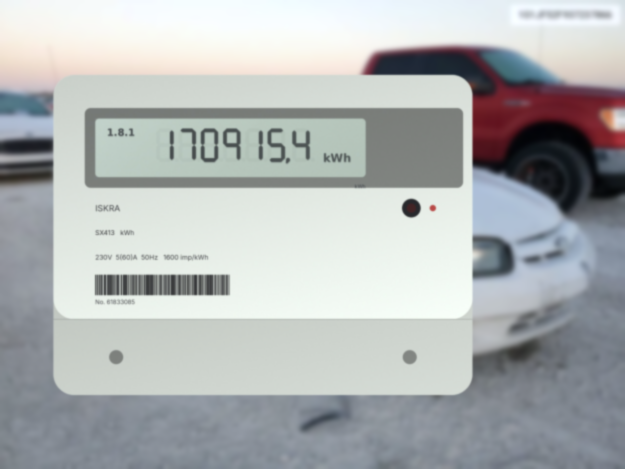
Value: 170915.4 kWh
